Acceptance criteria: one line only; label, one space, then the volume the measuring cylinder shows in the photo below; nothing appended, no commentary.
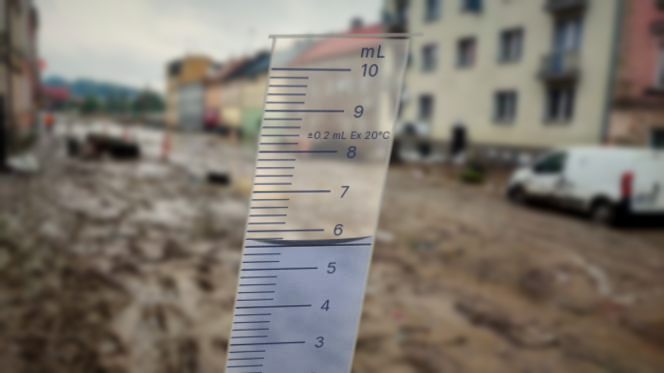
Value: 5.6 mL
